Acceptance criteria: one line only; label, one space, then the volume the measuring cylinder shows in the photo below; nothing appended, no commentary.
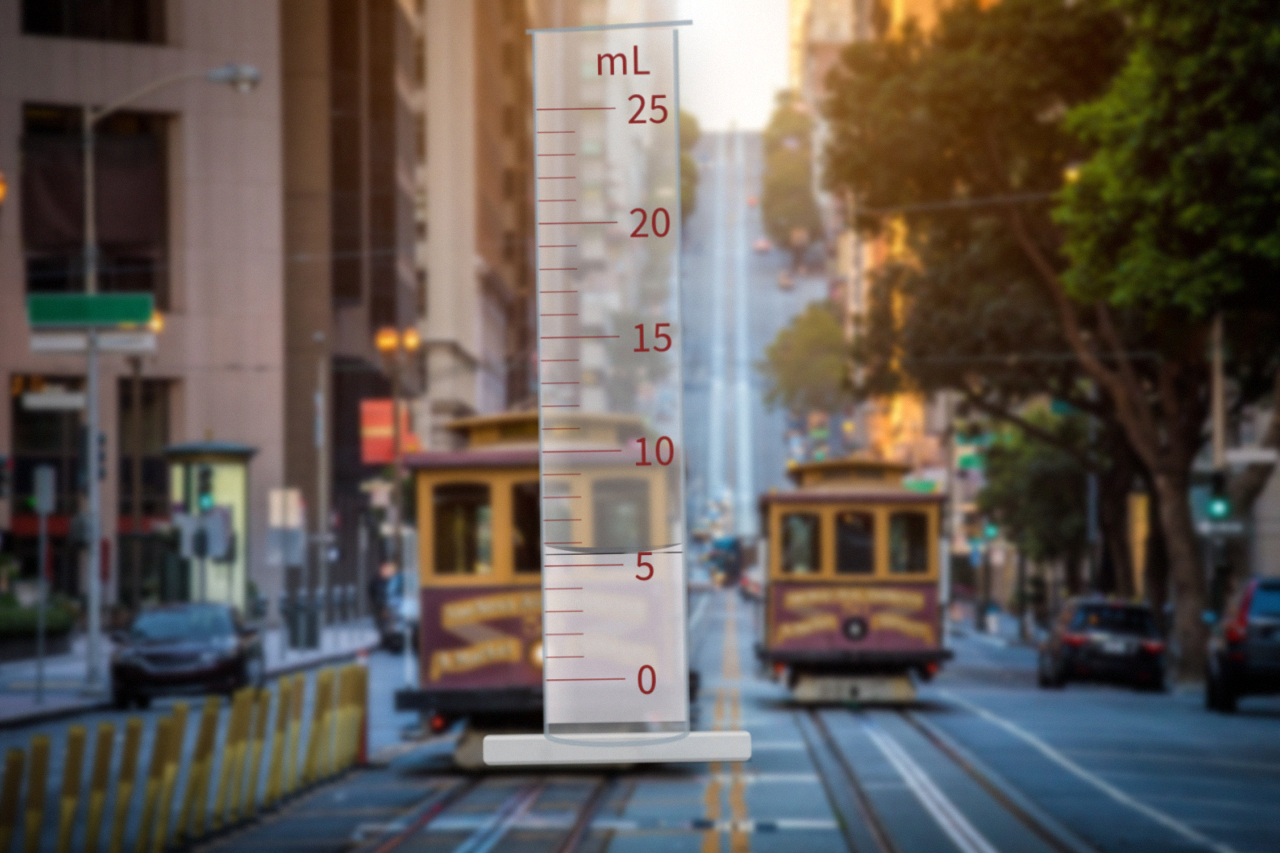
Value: 5.5 mL
